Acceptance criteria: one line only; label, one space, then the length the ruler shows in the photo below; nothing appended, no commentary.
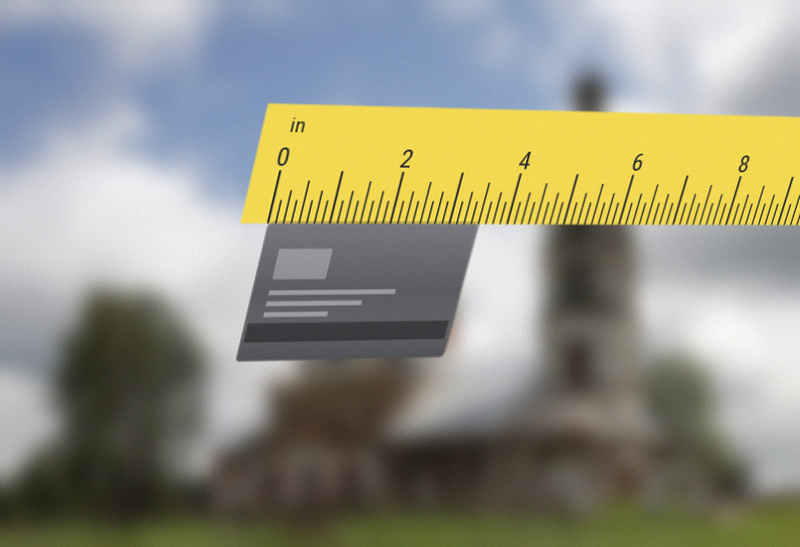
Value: 3.5 in
